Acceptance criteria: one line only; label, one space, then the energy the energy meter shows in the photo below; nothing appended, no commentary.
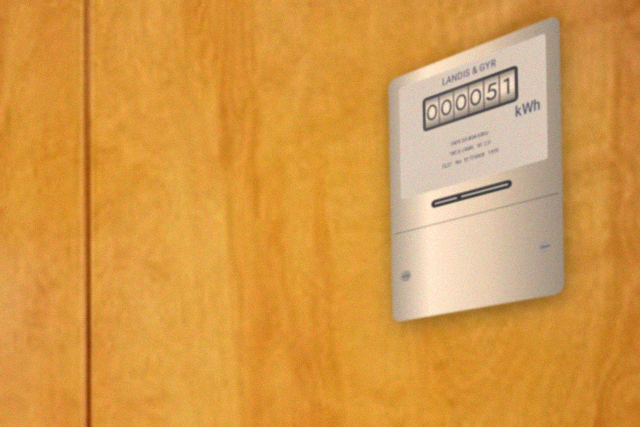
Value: 51 kWh
